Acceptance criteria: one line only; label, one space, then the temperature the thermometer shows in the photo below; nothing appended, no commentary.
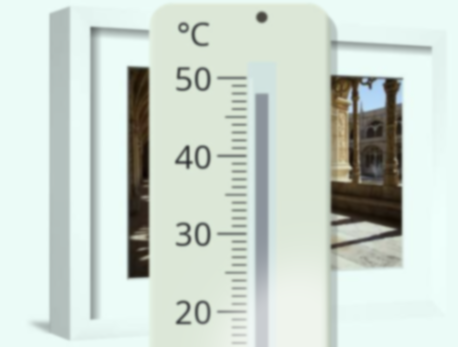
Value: 48 °C
